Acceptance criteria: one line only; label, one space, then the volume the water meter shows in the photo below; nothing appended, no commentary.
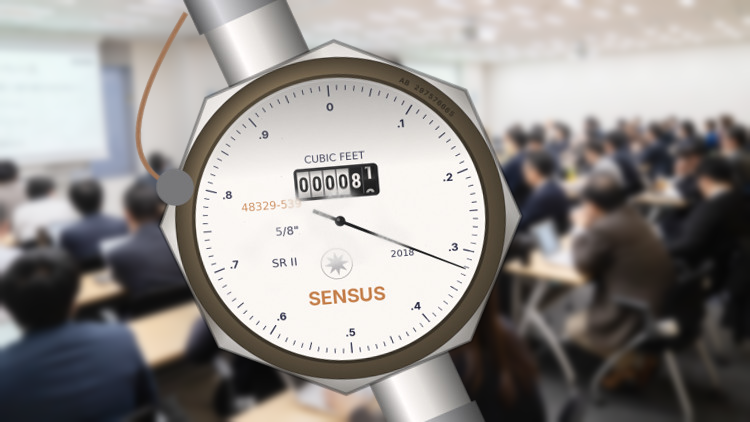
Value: 81.32 ft³
